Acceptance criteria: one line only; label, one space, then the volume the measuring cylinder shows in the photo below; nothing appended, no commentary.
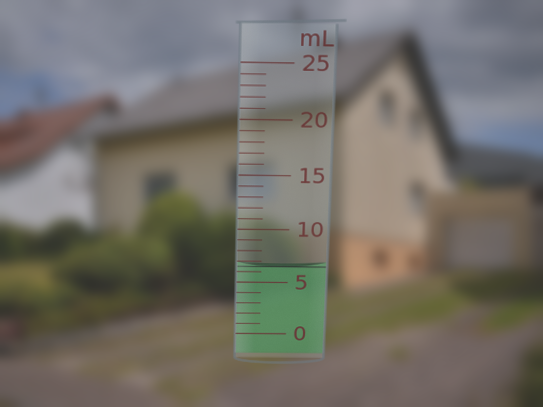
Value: 6.5 mL
